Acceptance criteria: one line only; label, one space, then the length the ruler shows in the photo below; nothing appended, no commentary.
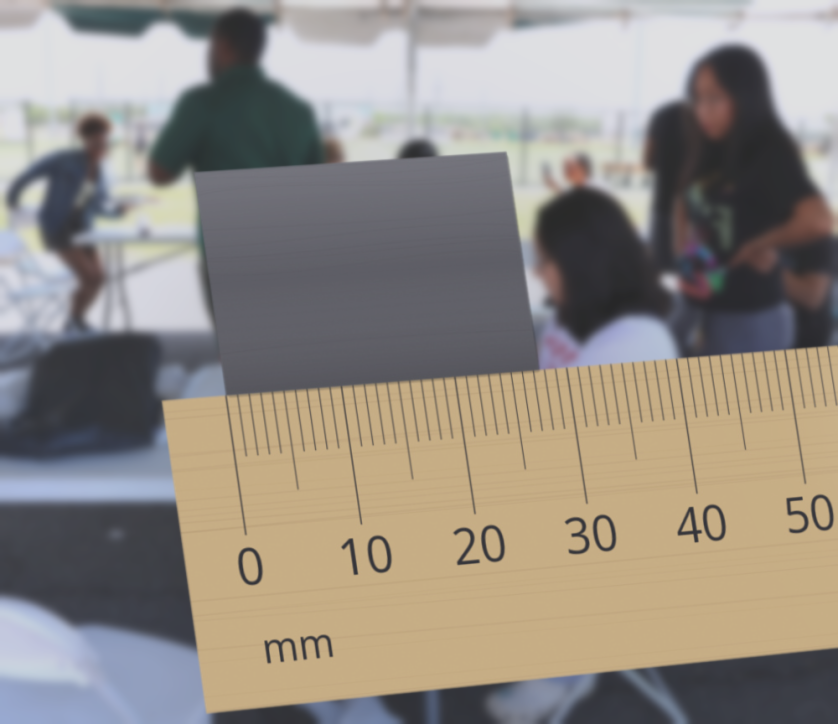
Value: 27.5 mm
